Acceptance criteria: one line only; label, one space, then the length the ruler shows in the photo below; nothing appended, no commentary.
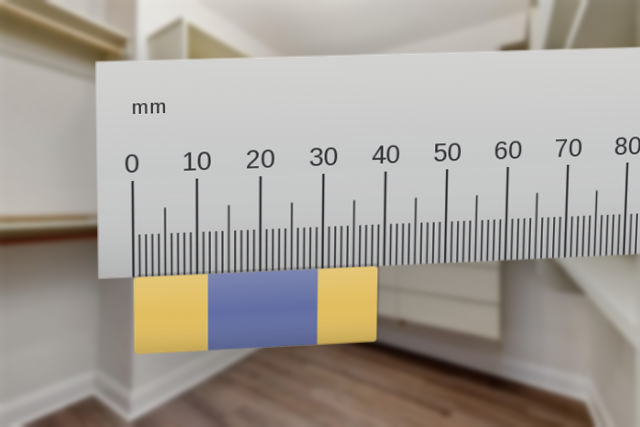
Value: 39 mm
